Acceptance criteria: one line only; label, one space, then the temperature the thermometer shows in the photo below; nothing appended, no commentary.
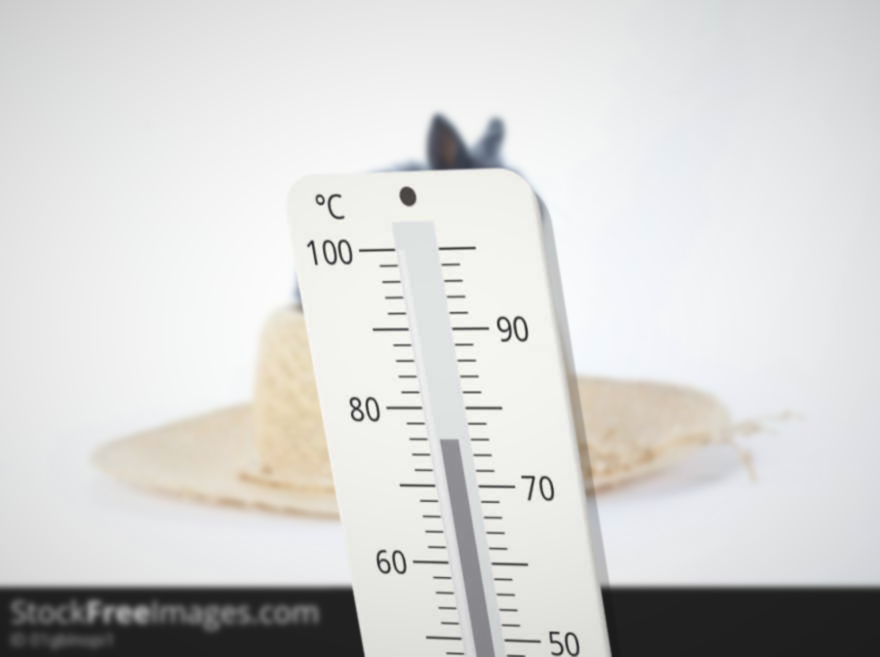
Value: 76 °C
